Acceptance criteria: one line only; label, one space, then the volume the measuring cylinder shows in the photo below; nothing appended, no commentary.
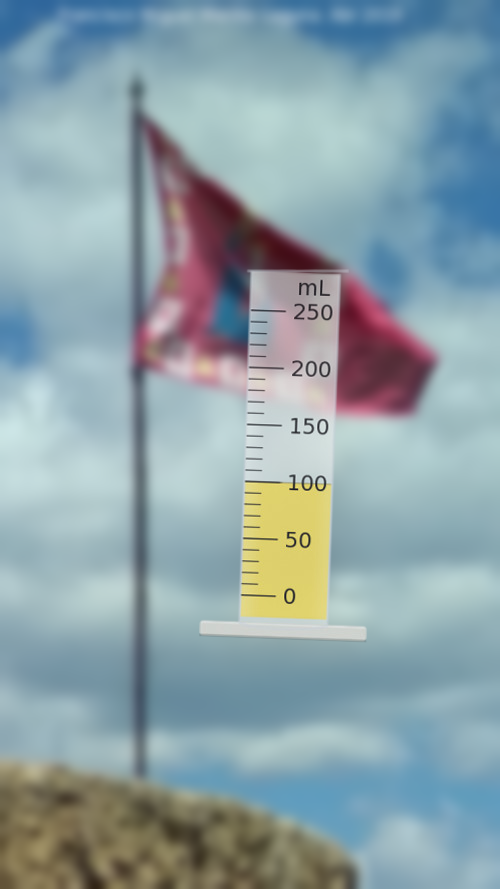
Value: 100 mL
